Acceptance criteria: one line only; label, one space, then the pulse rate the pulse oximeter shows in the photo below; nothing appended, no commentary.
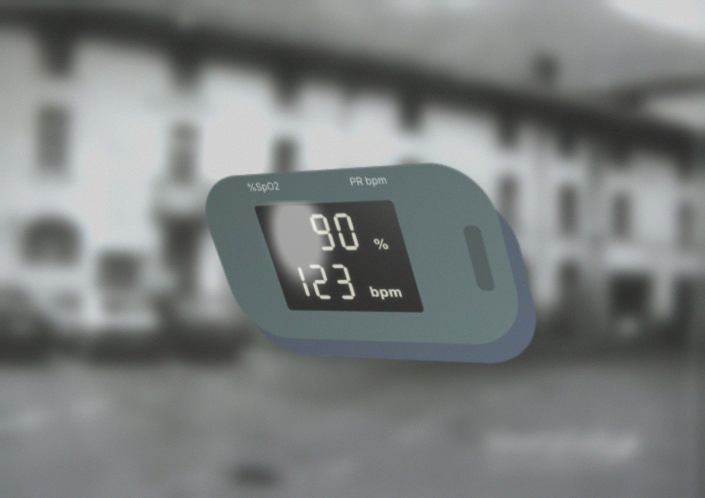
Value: 123 bpm
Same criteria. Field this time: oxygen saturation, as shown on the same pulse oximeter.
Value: 90 %
